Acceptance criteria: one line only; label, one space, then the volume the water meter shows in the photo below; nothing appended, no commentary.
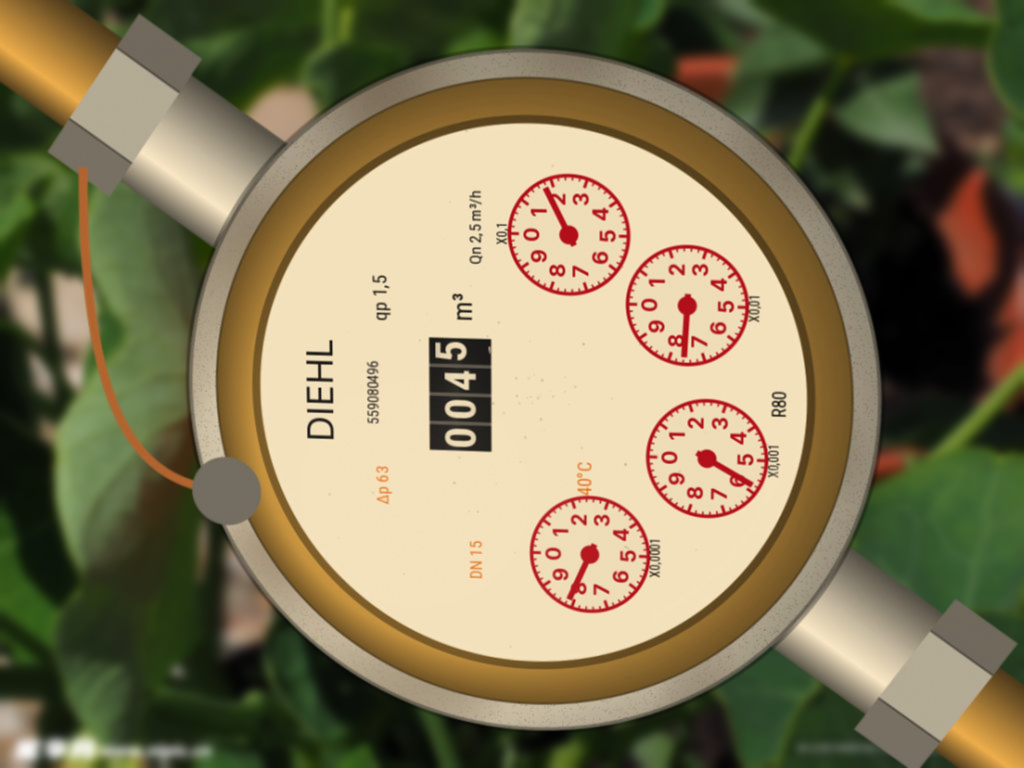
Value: 45.1758 m³
